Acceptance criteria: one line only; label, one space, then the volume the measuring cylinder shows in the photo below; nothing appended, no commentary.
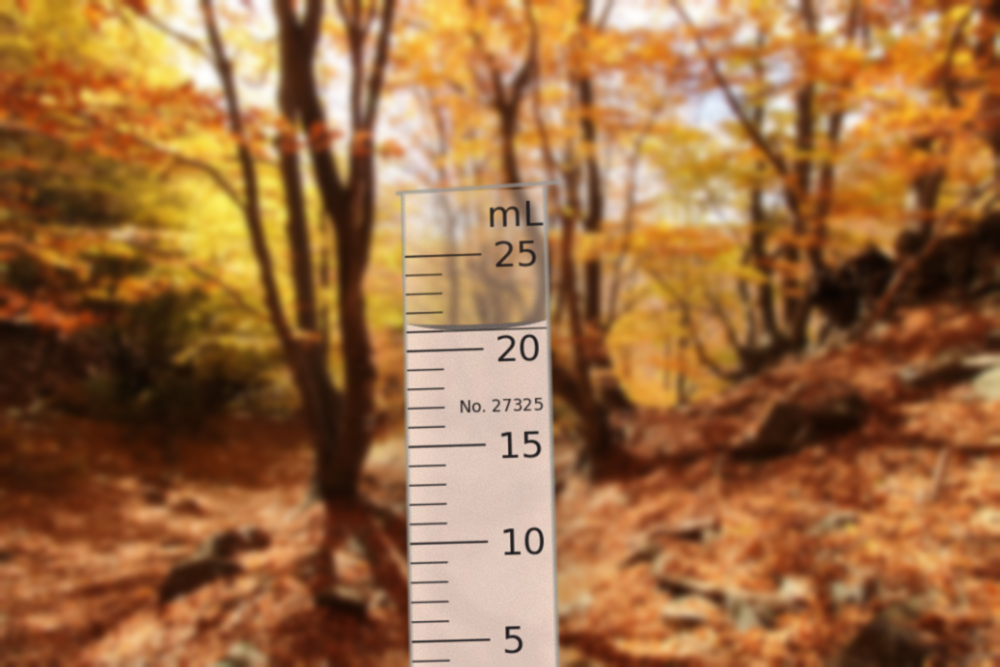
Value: 21 mL
